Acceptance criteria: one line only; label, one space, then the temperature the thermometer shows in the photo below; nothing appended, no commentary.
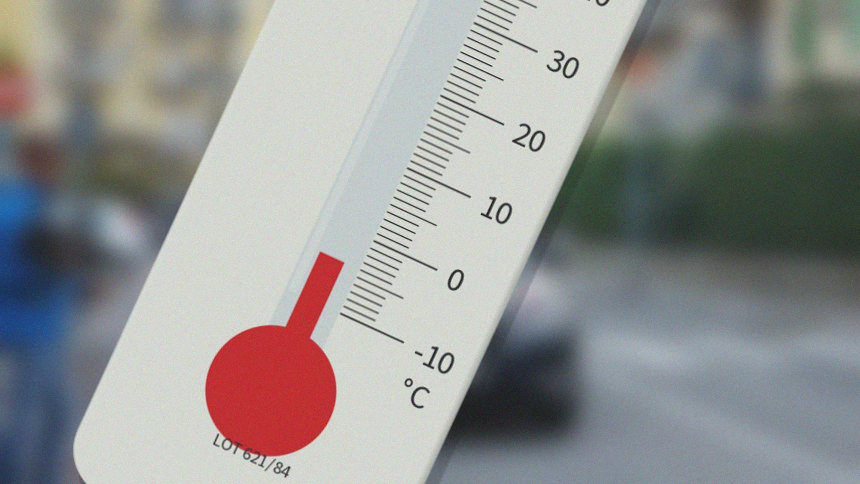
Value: -4 °C
